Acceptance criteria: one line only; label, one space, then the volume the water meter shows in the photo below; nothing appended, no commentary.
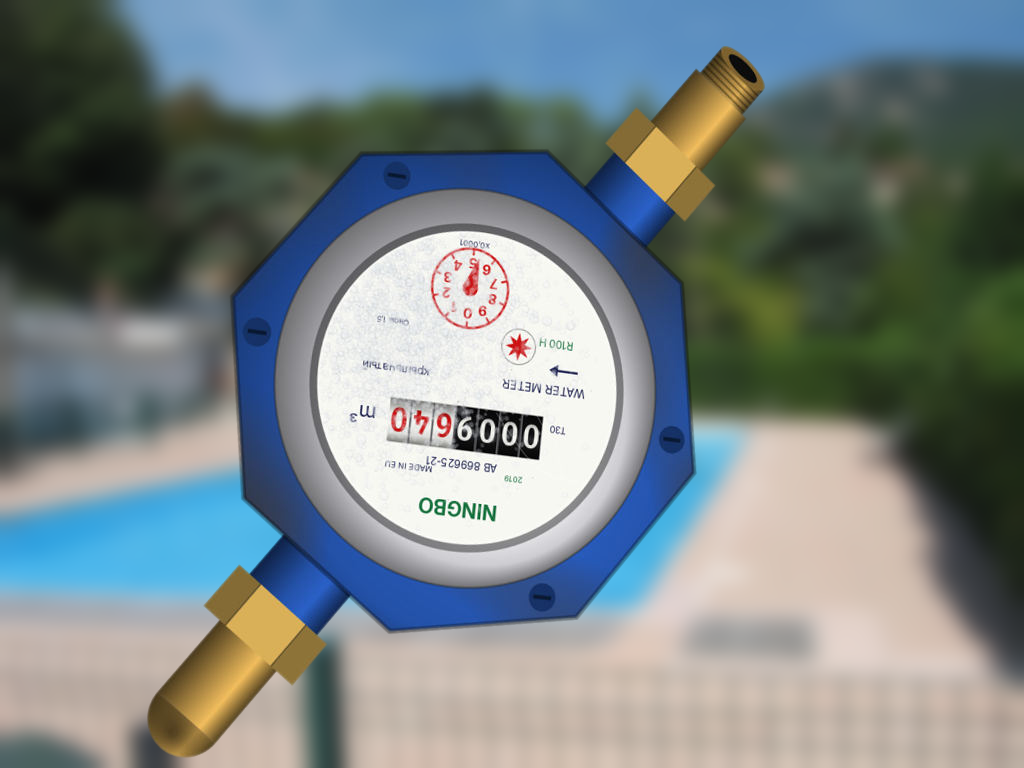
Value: 9.6405 m³
